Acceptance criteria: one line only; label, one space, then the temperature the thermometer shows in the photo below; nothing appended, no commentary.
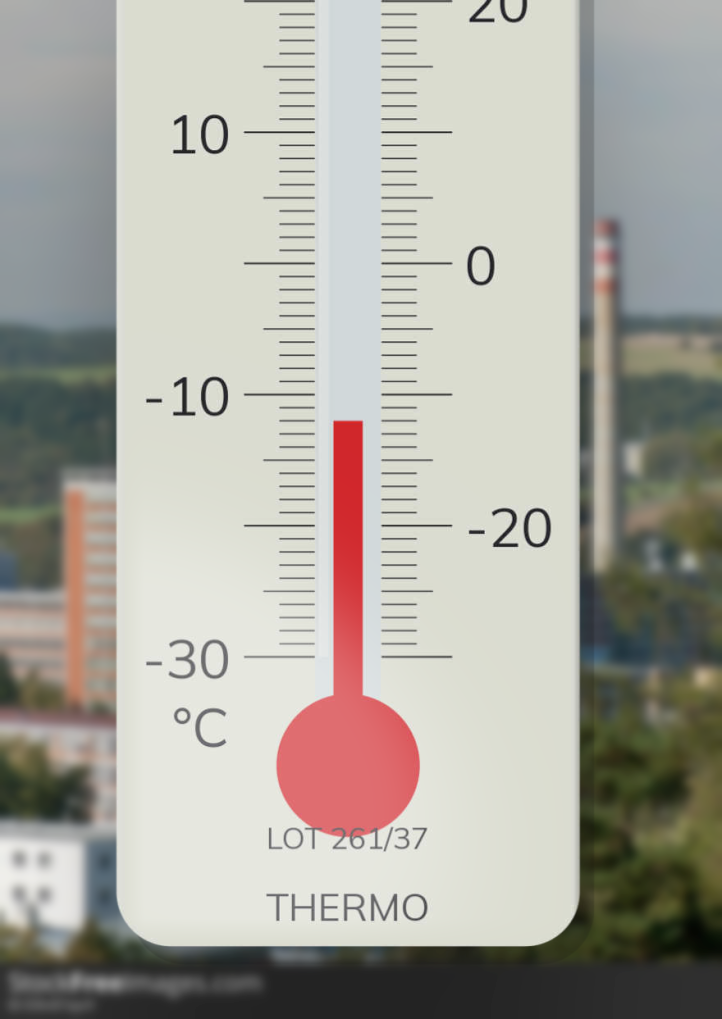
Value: -12 °C
